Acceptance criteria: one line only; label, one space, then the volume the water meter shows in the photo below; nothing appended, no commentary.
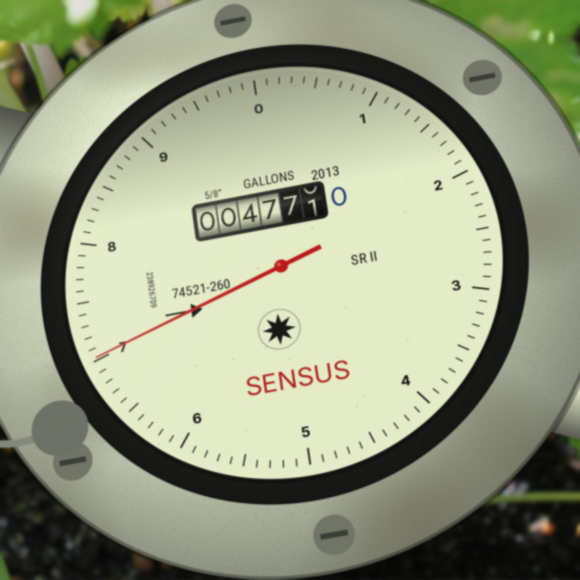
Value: 47707.0 gal
